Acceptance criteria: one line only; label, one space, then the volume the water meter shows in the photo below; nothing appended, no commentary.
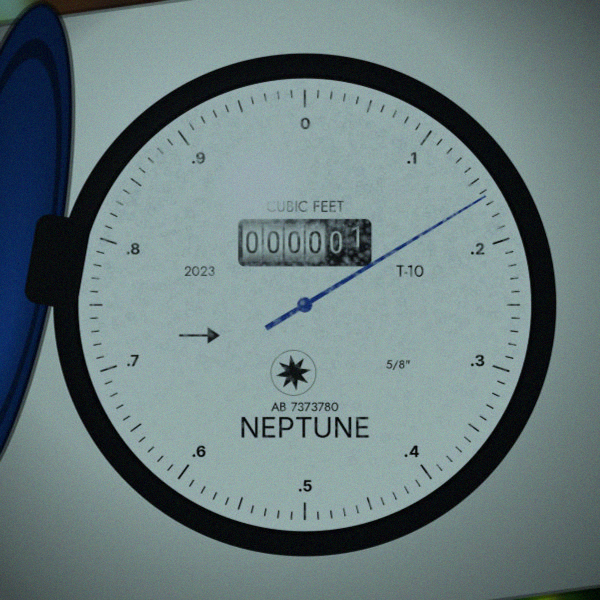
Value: 1.16 ft³
